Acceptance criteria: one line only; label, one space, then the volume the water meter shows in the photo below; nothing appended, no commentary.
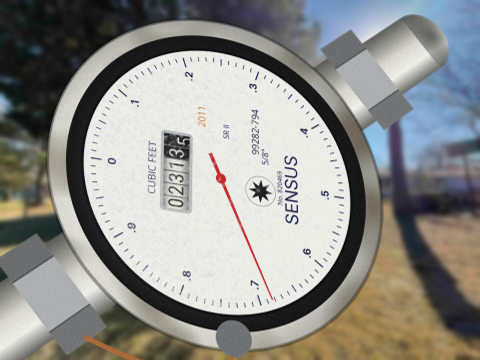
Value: 23134.68 ft³
